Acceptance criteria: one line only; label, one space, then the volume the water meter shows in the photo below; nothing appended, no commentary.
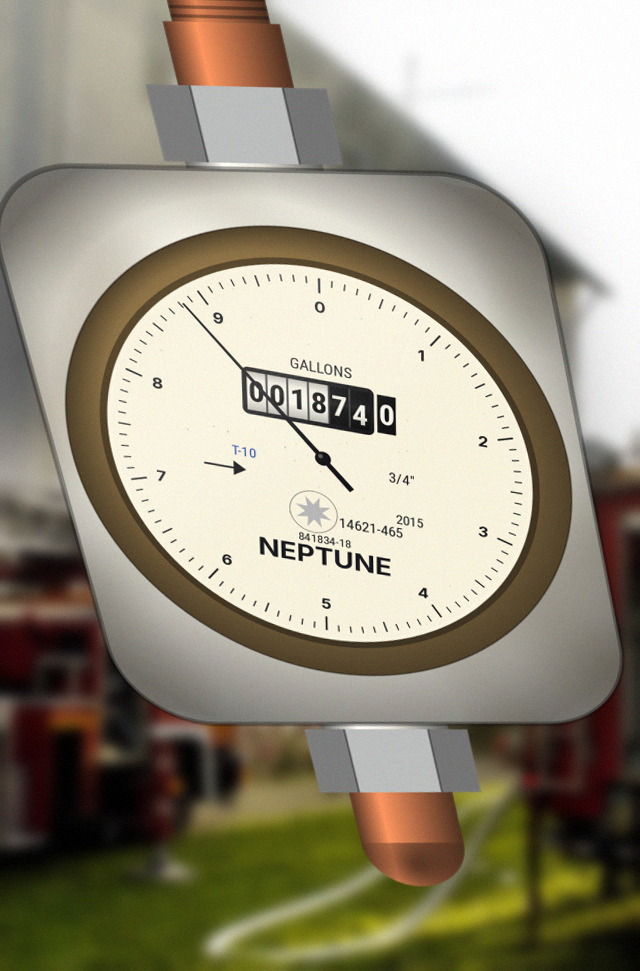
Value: 18738.8 gal
